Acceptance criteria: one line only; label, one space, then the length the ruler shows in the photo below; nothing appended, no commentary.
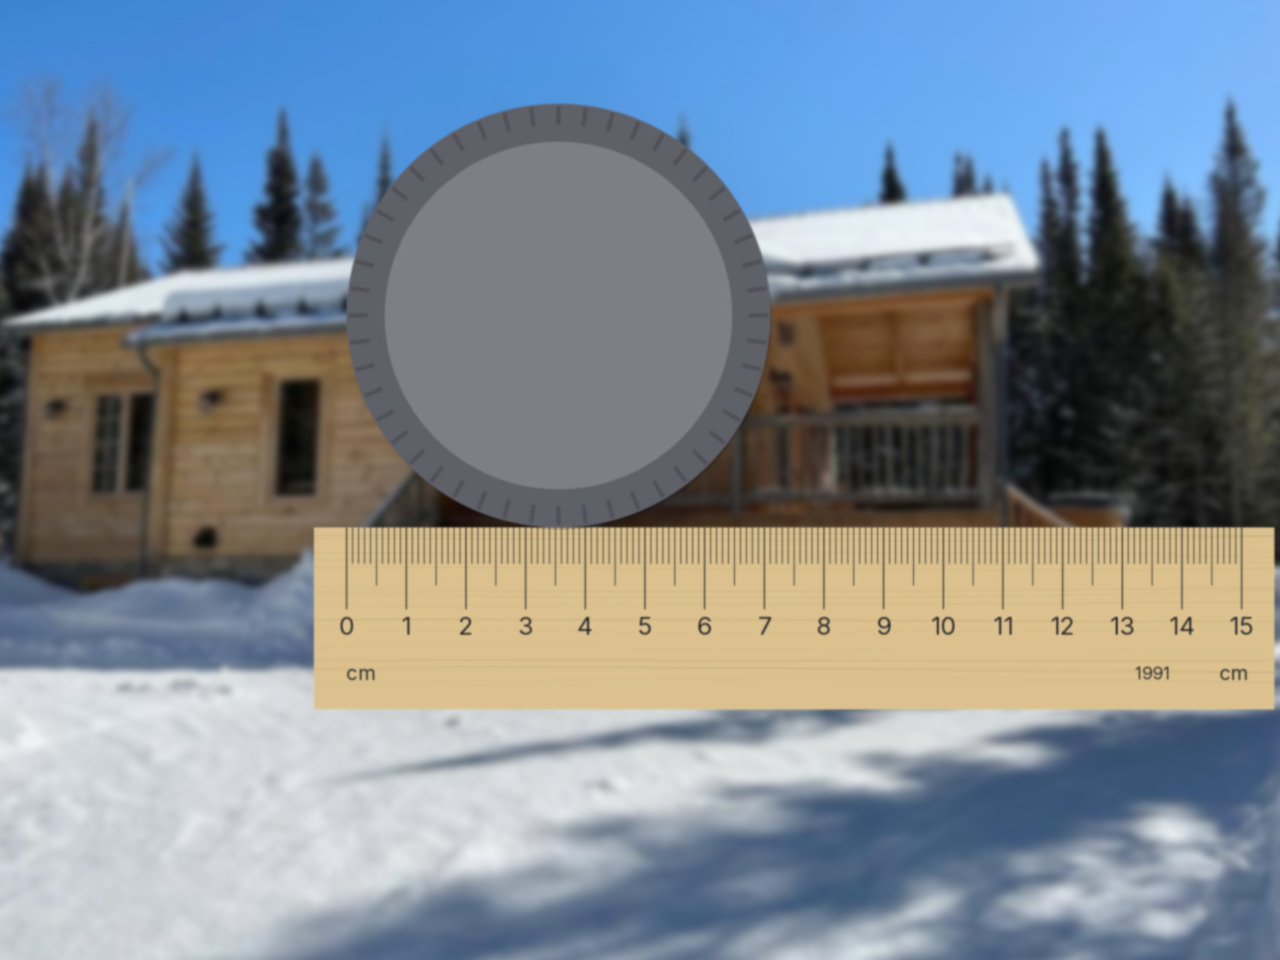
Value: 7.1 cm
